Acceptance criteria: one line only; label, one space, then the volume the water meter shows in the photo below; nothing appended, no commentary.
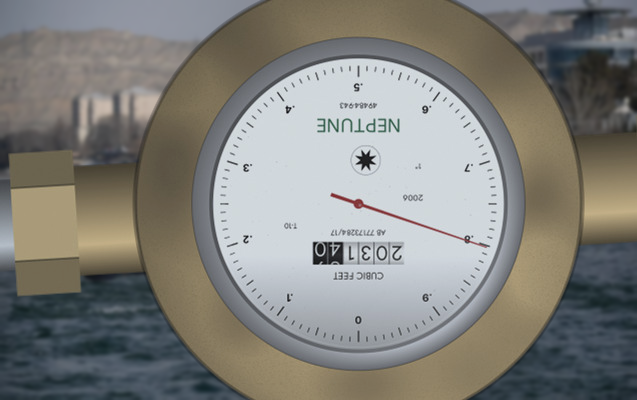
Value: 203139.80 ft³
